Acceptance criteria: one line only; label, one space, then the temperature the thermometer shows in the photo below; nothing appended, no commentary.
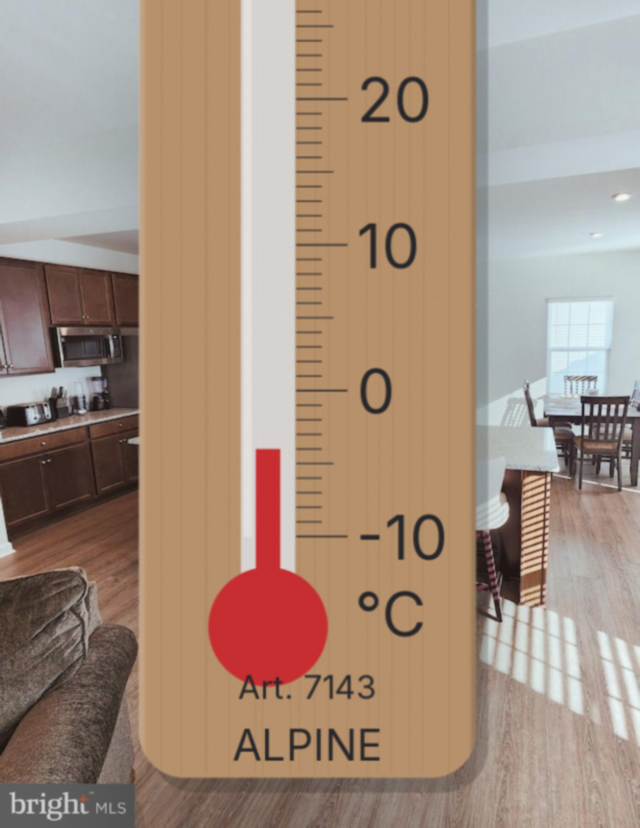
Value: -4 °C
